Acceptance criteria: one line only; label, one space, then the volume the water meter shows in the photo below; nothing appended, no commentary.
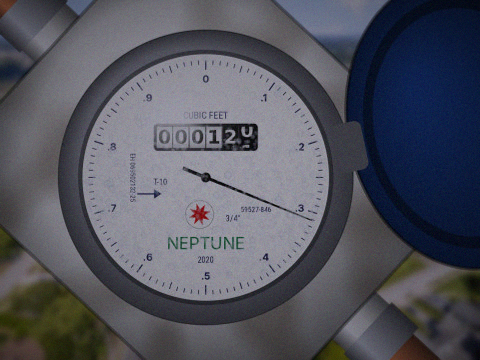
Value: 120.31 ft³
